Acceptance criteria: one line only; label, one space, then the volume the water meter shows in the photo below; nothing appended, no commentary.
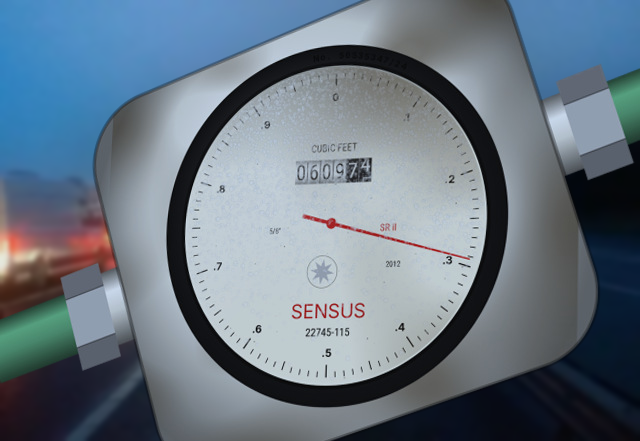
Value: 60974.29 ft³
